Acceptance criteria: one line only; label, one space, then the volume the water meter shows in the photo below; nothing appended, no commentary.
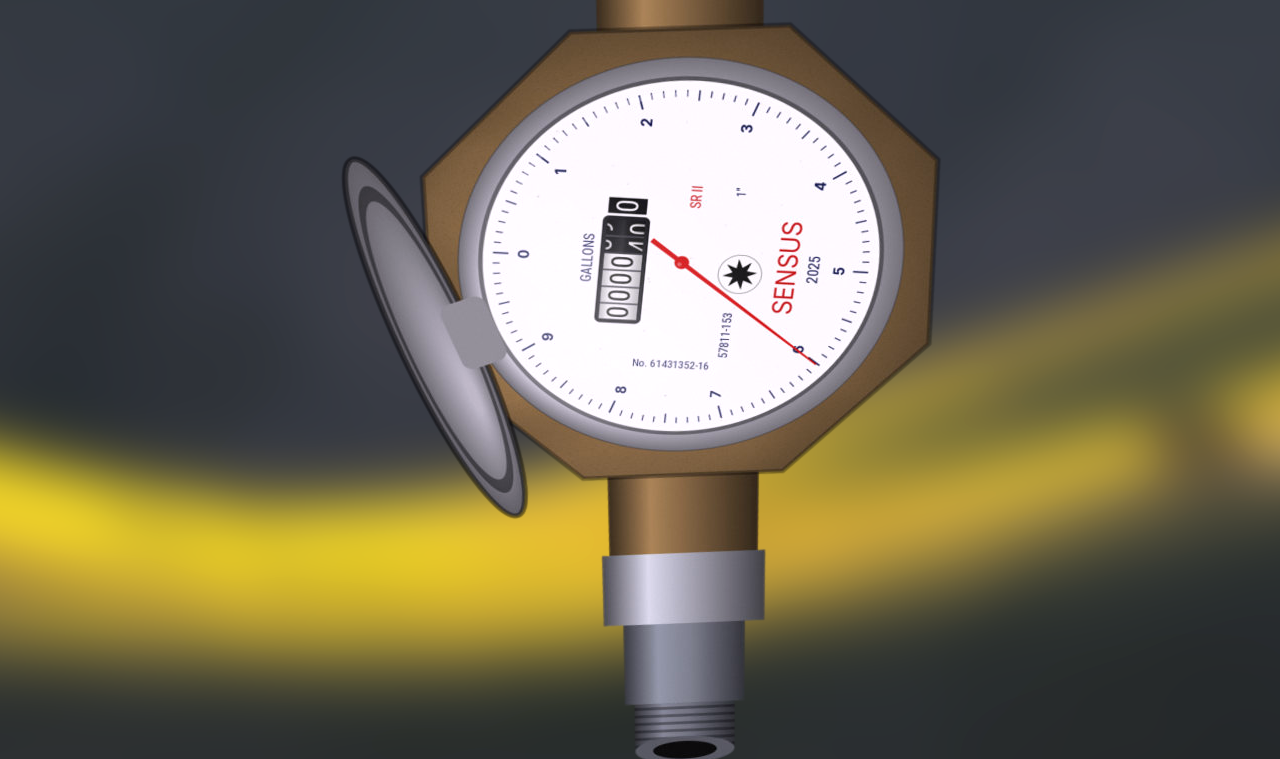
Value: 396.0 gal
